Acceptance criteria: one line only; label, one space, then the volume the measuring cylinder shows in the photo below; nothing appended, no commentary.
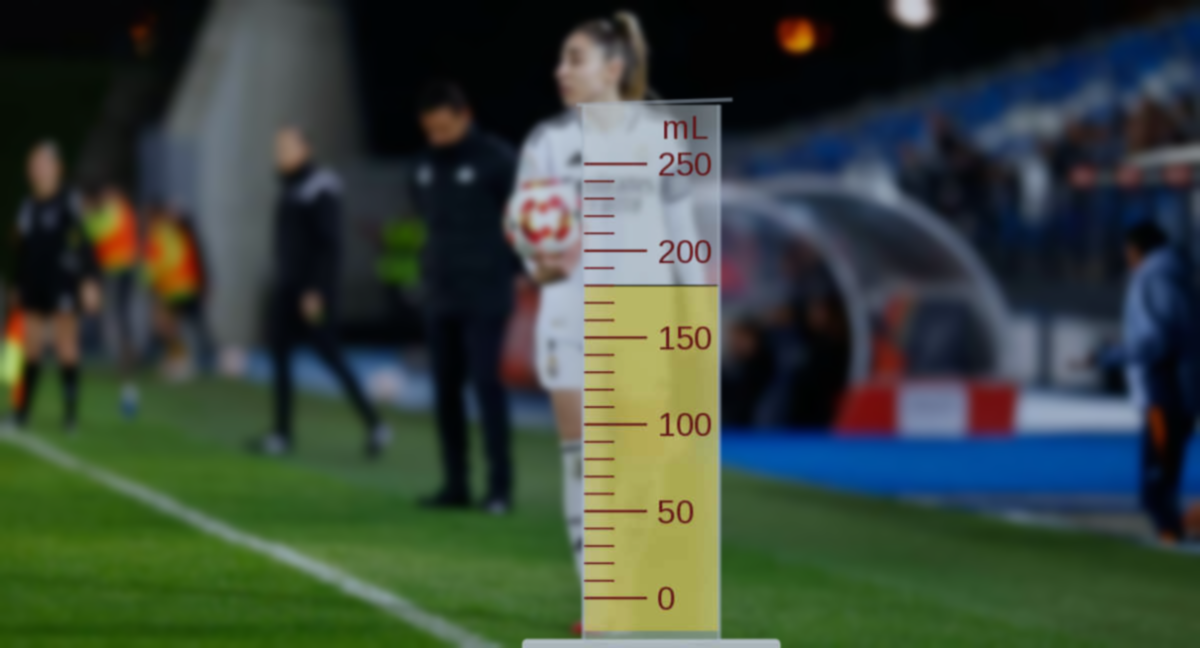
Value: 180 mL
